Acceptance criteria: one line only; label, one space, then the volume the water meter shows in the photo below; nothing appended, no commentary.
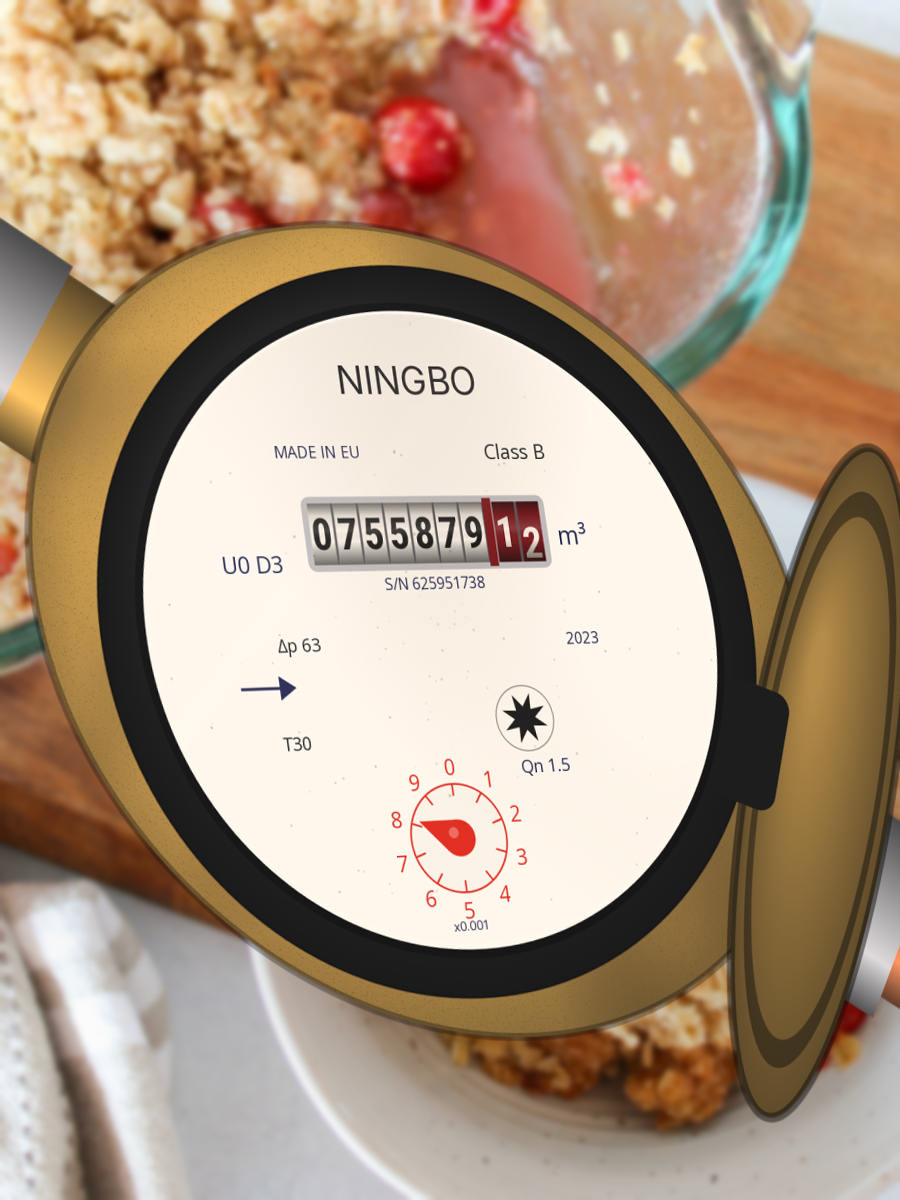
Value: 755879.118 m³
